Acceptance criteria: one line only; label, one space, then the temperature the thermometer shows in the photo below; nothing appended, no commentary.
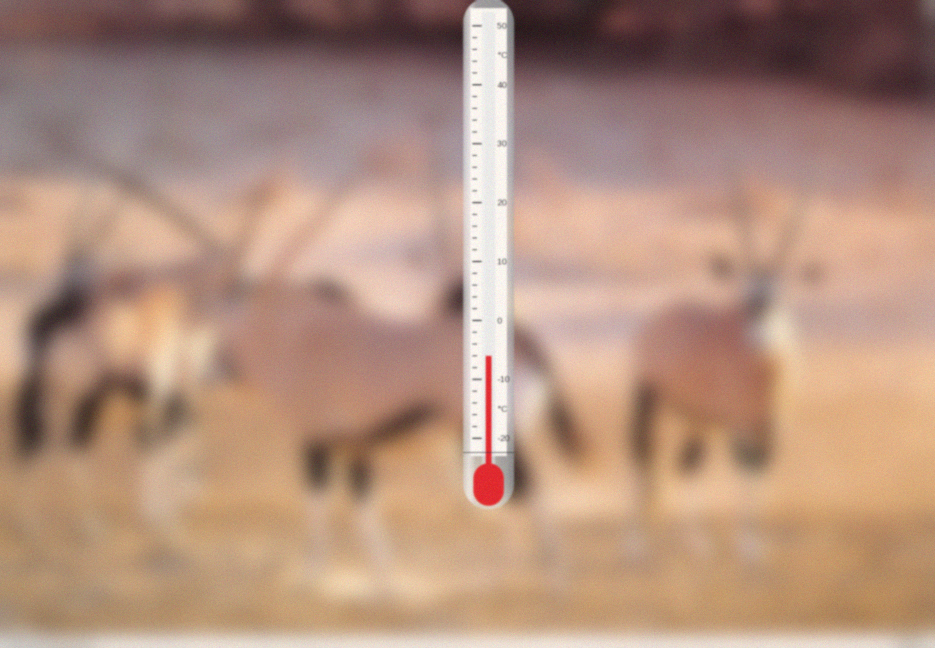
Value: -6 °C
